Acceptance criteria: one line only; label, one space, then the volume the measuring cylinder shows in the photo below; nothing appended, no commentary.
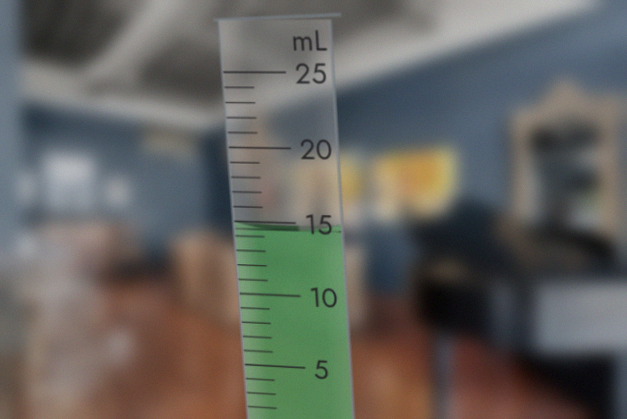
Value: 14.5 mL
